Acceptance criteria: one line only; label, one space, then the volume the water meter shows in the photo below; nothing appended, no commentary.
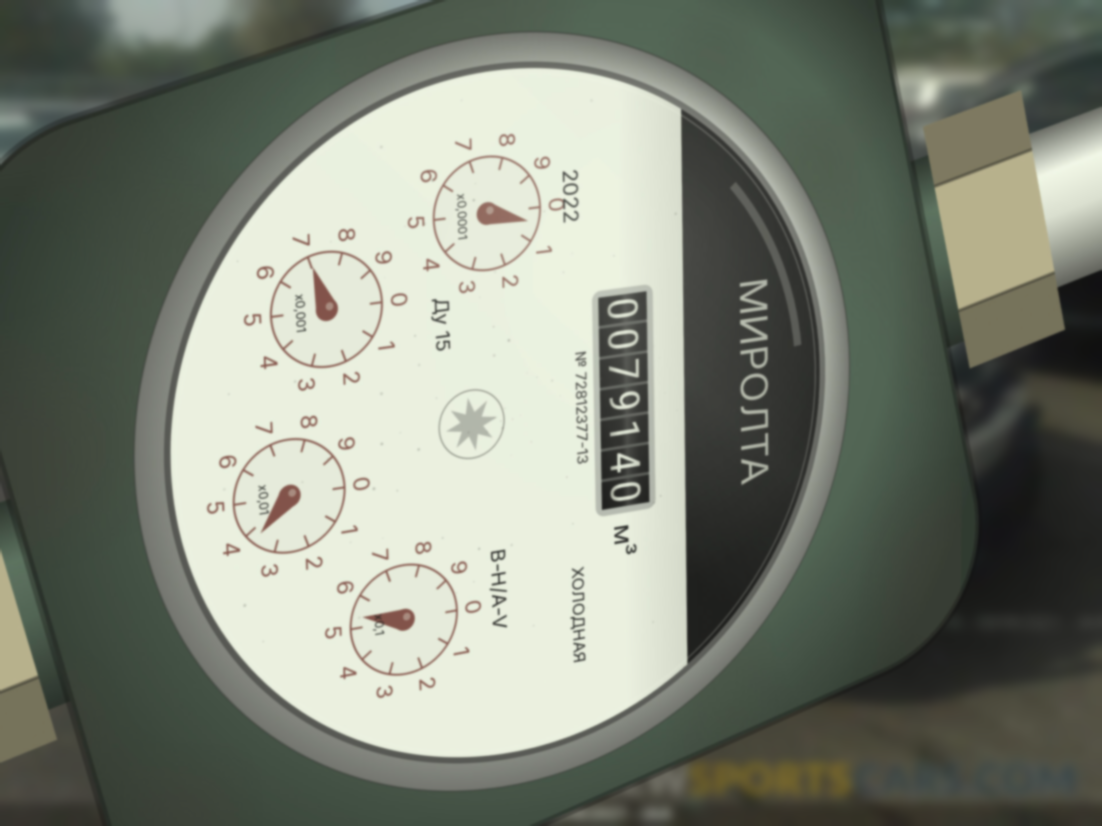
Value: 79140.5370 m³
